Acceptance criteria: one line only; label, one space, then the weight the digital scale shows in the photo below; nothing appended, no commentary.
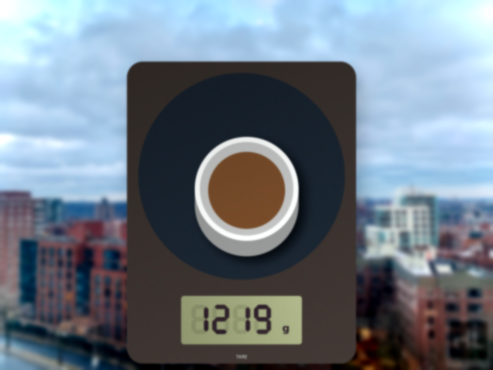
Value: 1219 g
